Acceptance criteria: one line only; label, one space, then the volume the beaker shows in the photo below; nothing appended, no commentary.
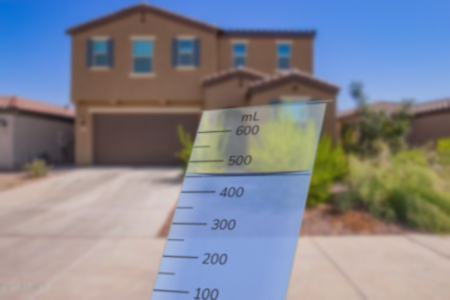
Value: 450 mL
